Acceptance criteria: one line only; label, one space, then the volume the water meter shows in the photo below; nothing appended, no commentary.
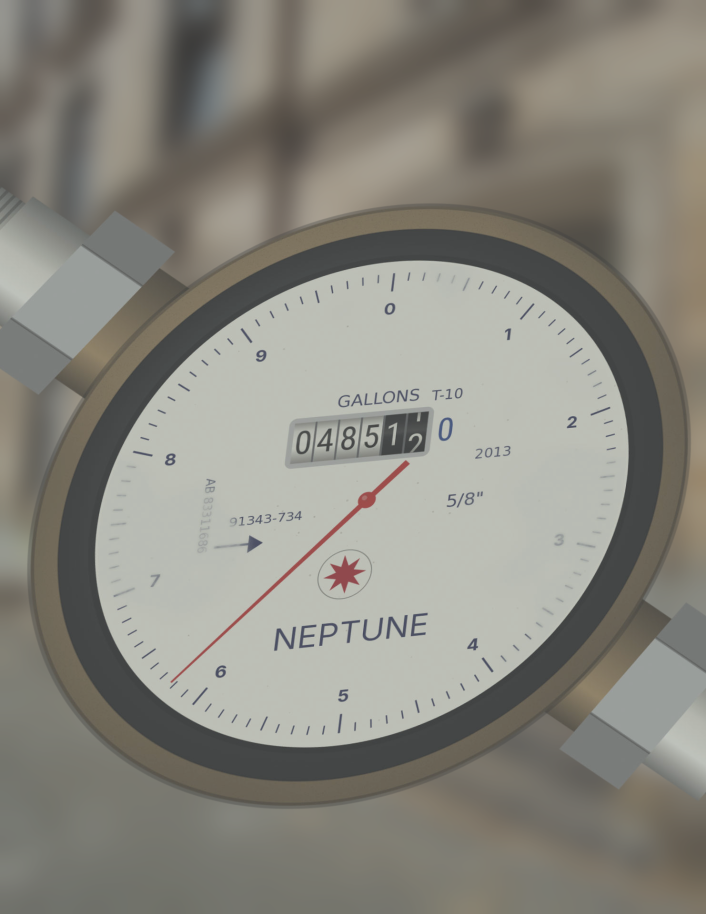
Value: 485116.2 gal
